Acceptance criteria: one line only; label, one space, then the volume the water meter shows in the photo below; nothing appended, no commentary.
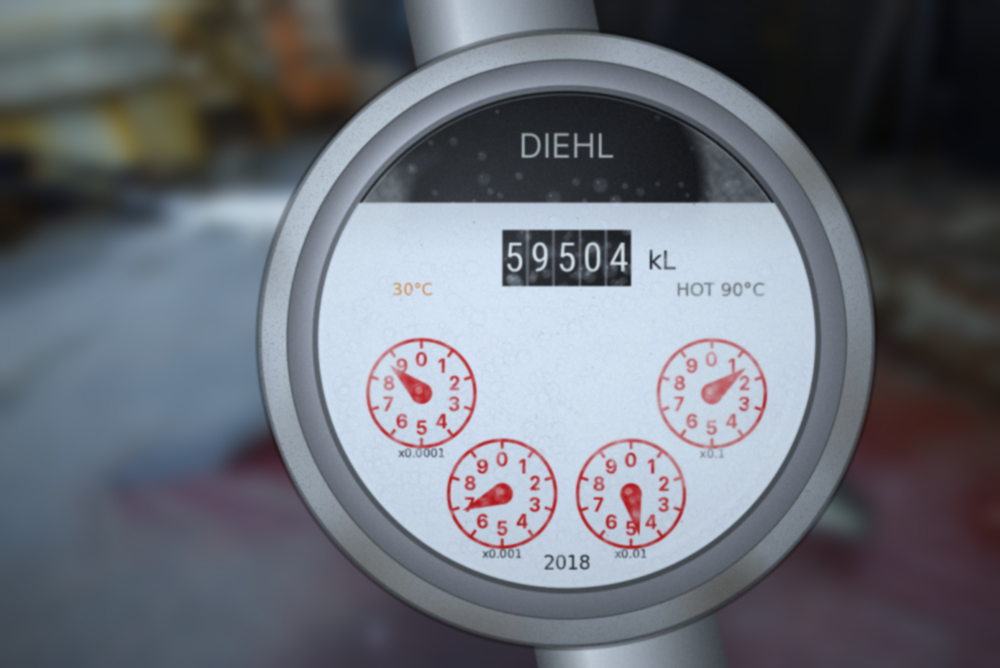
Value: 59504.1468 kL
